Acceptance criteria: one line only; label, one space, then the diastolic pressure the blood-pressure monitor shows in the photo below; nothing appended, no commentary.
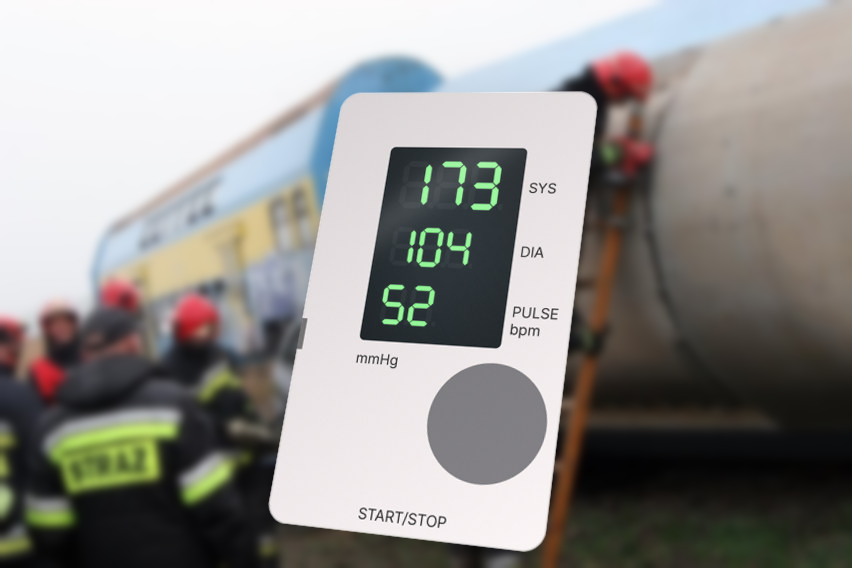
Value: 104 mmHg
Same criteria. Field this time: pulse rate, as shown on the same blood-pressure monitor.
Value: 52 bpm
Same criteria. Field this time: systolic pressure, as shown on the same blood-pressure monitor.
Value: 173 mmHg
